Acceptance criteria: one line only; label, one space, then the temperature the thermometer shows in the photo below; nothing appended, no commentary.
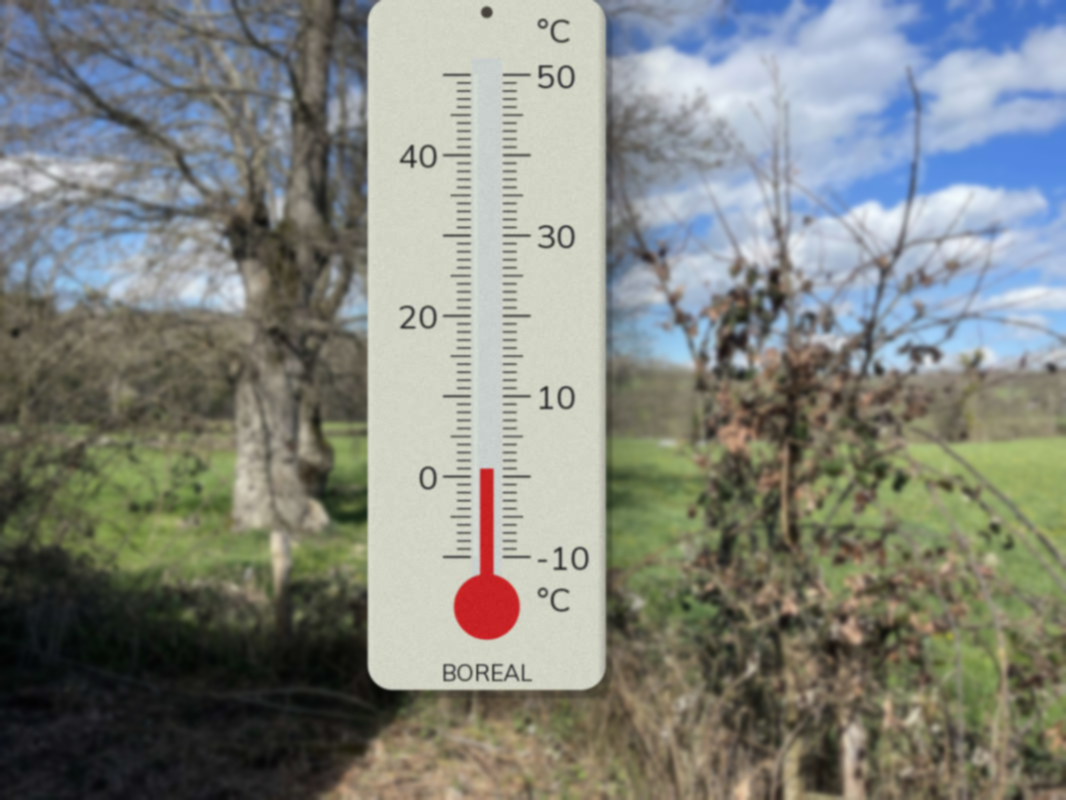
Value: 1 °C
